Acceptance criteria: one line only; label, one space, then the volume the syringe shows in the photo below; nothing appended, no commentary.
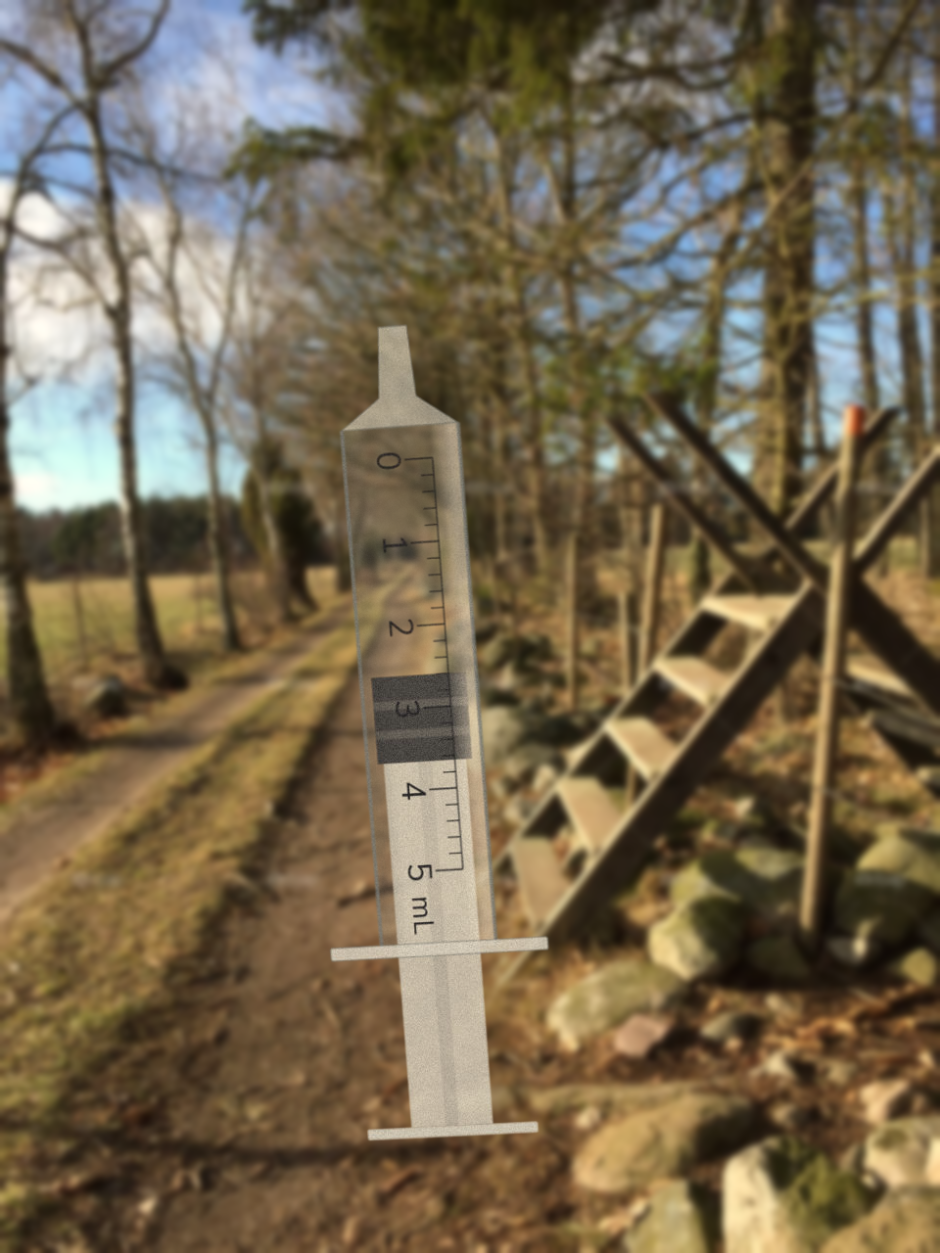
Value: 2.6 mL
